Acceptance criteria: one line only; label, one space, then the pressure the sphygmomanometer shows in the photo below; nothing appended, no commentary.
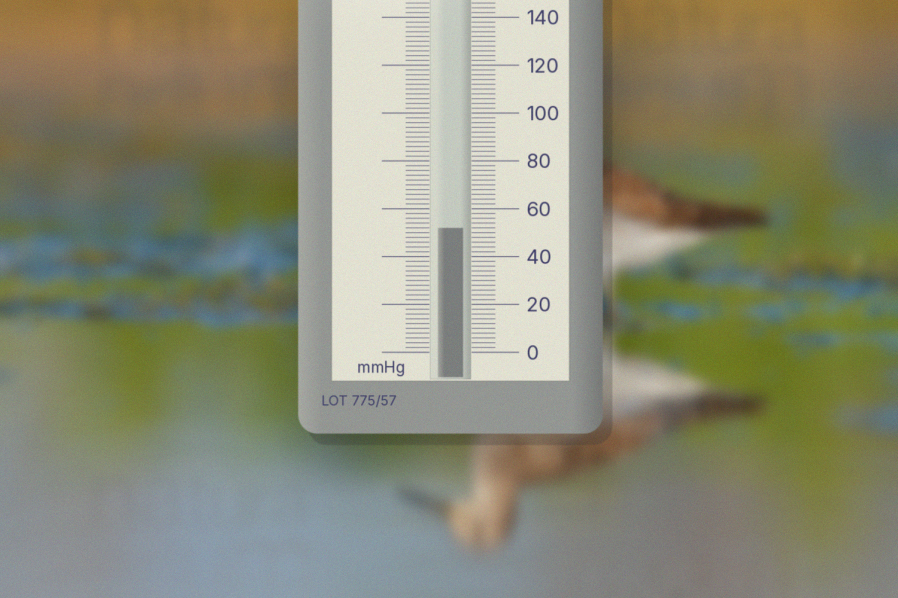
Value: 52 mmHg
